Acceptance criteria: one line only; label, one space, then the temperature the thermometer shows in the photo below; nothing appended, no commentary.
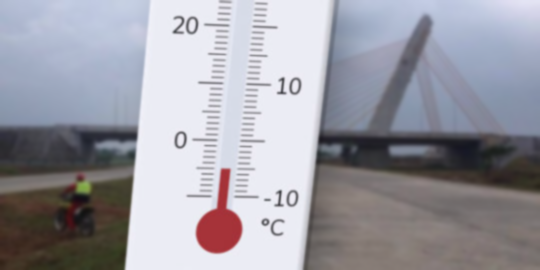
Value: -5 °C
